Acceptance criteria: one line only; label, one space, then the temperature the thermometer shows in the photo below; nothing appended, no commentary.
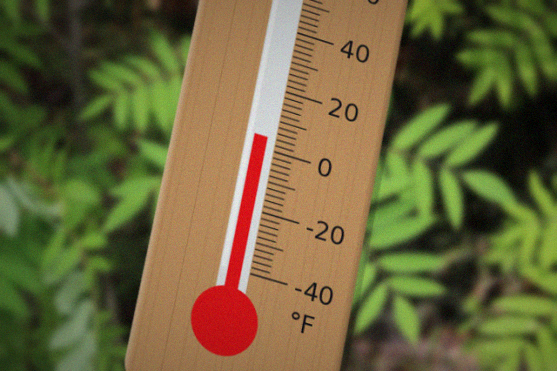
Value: 4 °F
